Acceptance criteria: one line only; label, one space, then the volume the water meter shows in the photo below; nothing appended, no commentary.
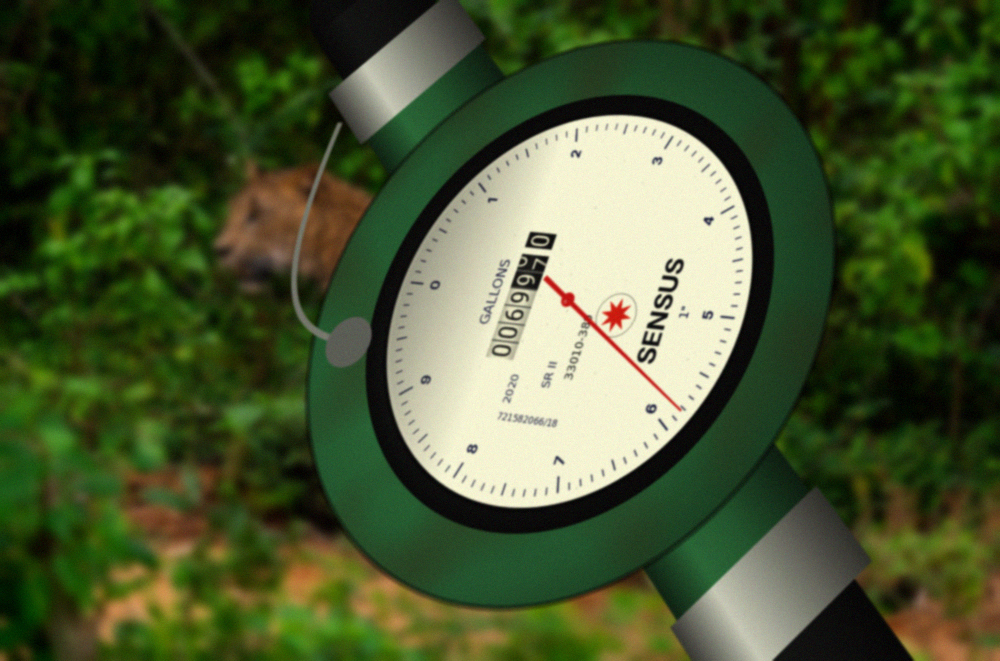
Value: 69965.8 gal
